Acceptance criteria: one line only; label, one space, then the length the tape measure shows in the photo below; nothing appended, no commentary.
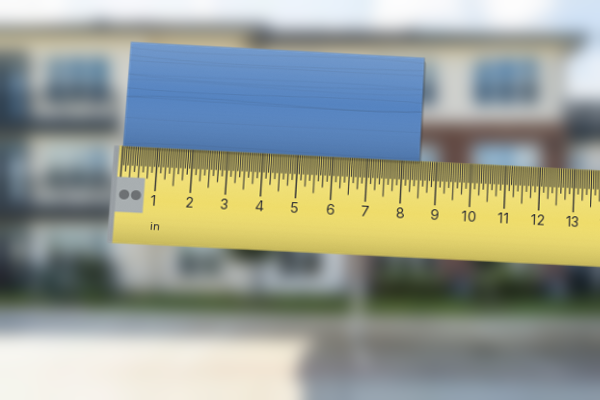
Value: 8.5 in
